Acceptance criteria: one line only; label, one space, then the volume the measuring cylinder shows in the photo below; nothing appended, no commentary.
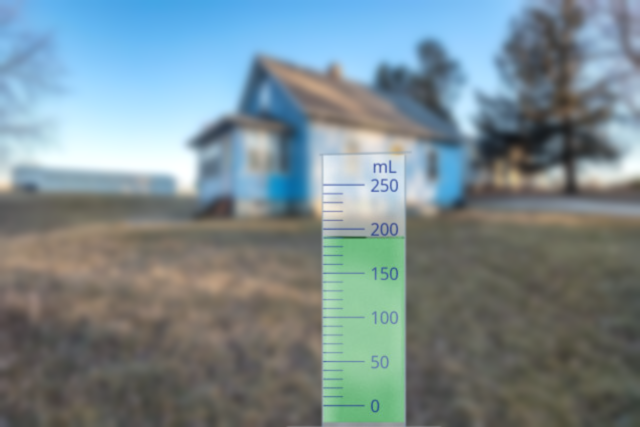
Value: 190 mL
